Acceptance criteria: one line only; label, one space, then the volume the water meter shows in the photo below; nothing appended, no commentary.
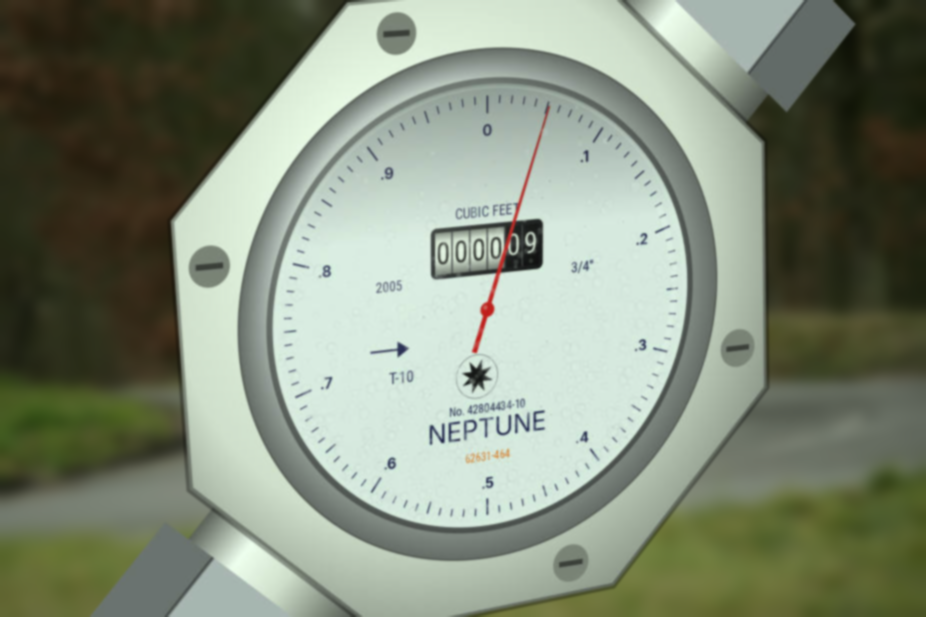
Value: 9.05 ft³
